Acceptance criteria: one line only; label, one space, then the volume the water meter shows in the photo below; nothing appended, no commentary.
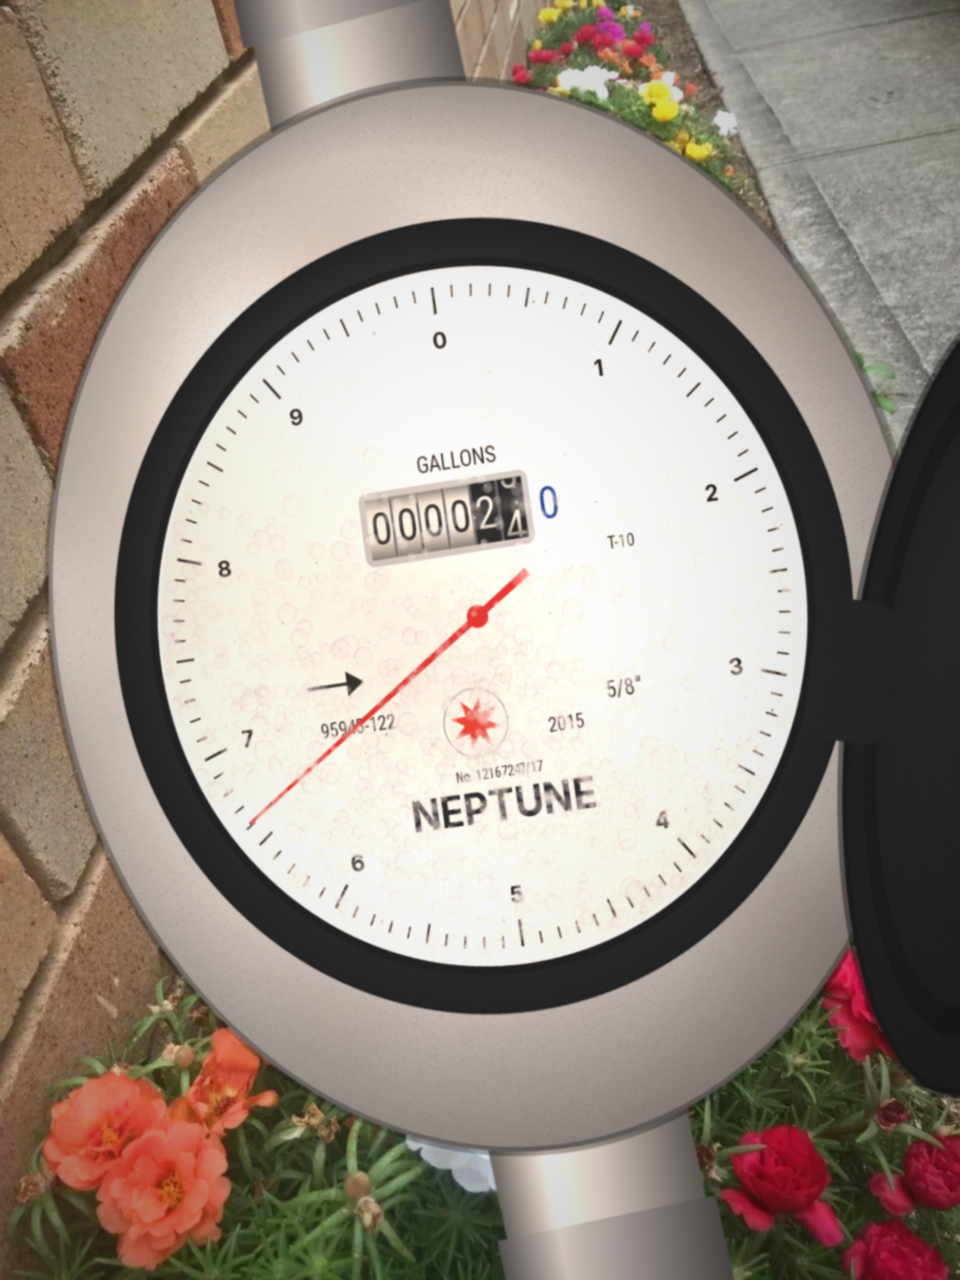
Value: 236.6 gal
